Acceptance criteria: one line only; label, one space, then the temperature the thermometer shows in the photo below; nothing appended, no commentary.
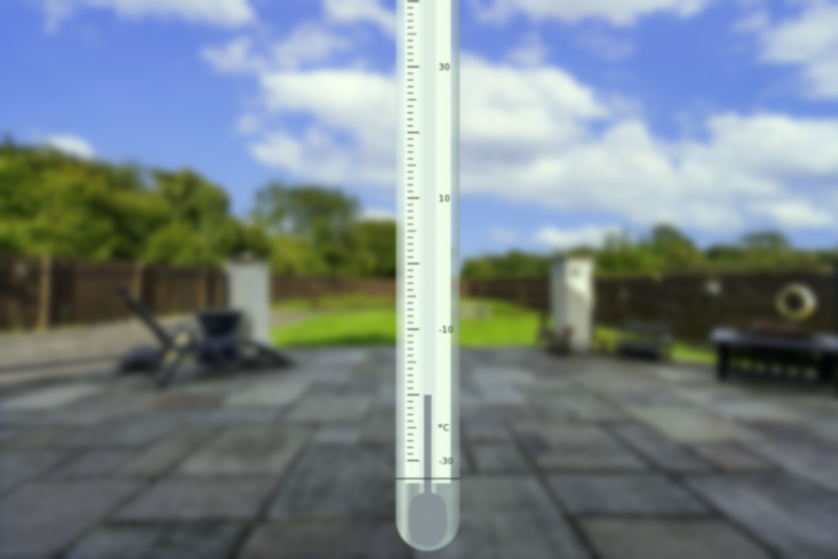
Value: -20 °C
